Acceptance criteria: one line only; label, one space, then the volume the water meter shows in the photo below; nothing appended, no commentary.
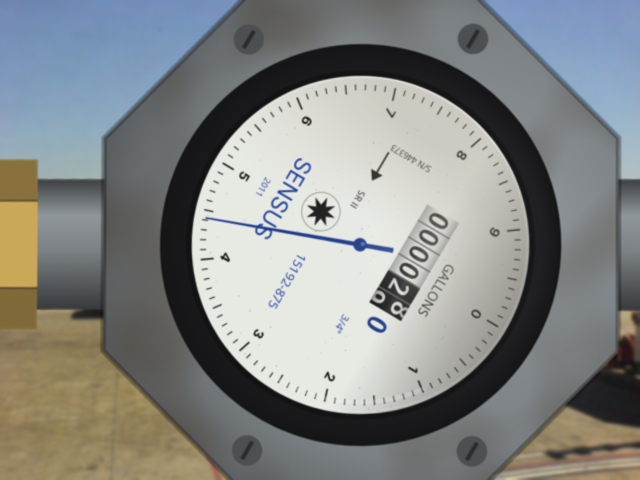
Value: 284.4 gal
